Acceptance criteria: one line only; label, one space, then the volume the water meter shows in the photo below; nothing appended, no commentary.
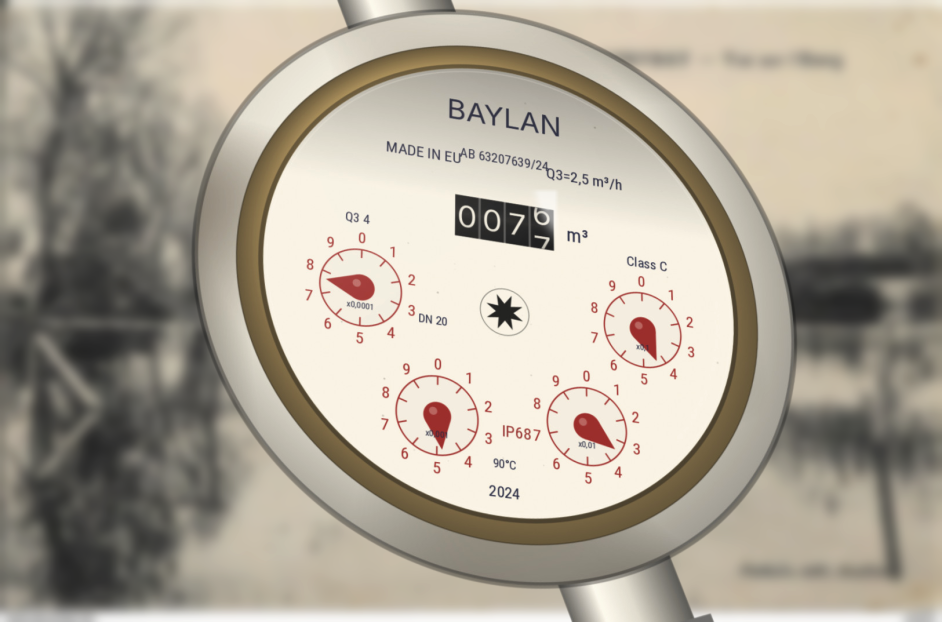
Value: 76.4347 m³
